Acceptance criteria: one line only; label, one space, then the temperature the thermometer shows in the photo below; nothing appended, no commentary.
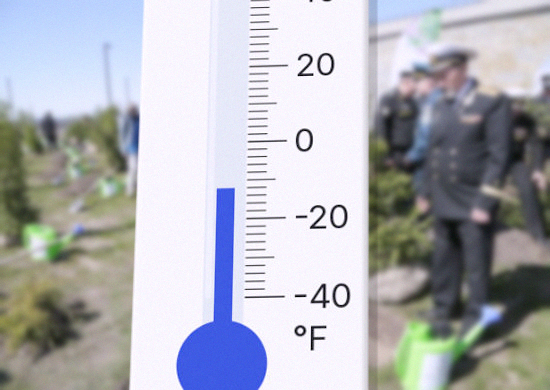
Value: -12 °F
